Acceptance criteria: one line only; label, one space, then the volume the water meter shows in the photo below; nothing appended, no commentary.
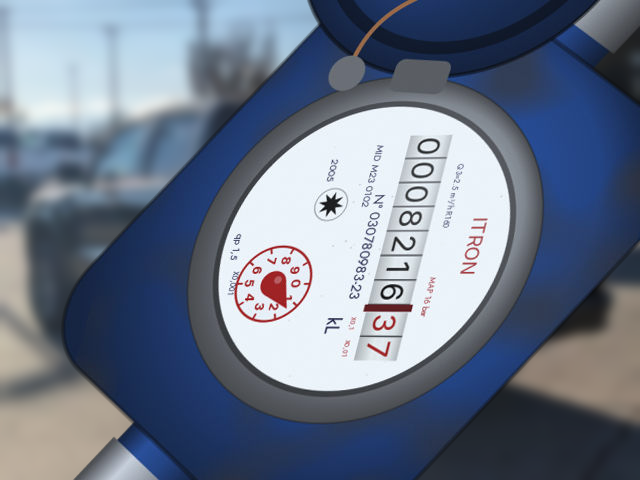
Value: 8216.371 kL
